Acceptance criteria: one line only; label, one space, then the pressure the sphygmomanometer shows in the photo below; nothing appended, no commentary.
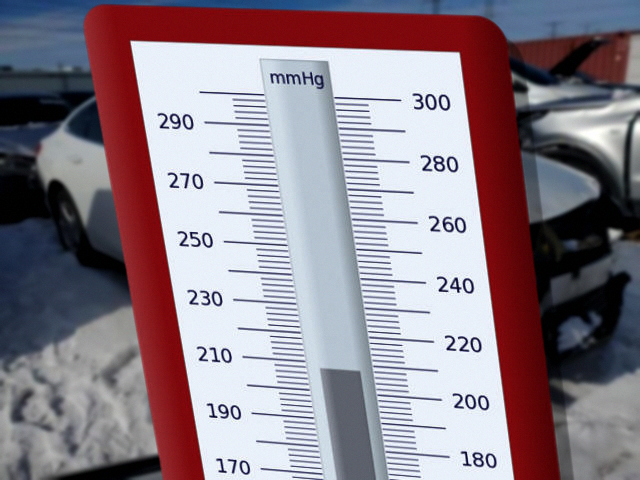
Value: 208 mmHg
